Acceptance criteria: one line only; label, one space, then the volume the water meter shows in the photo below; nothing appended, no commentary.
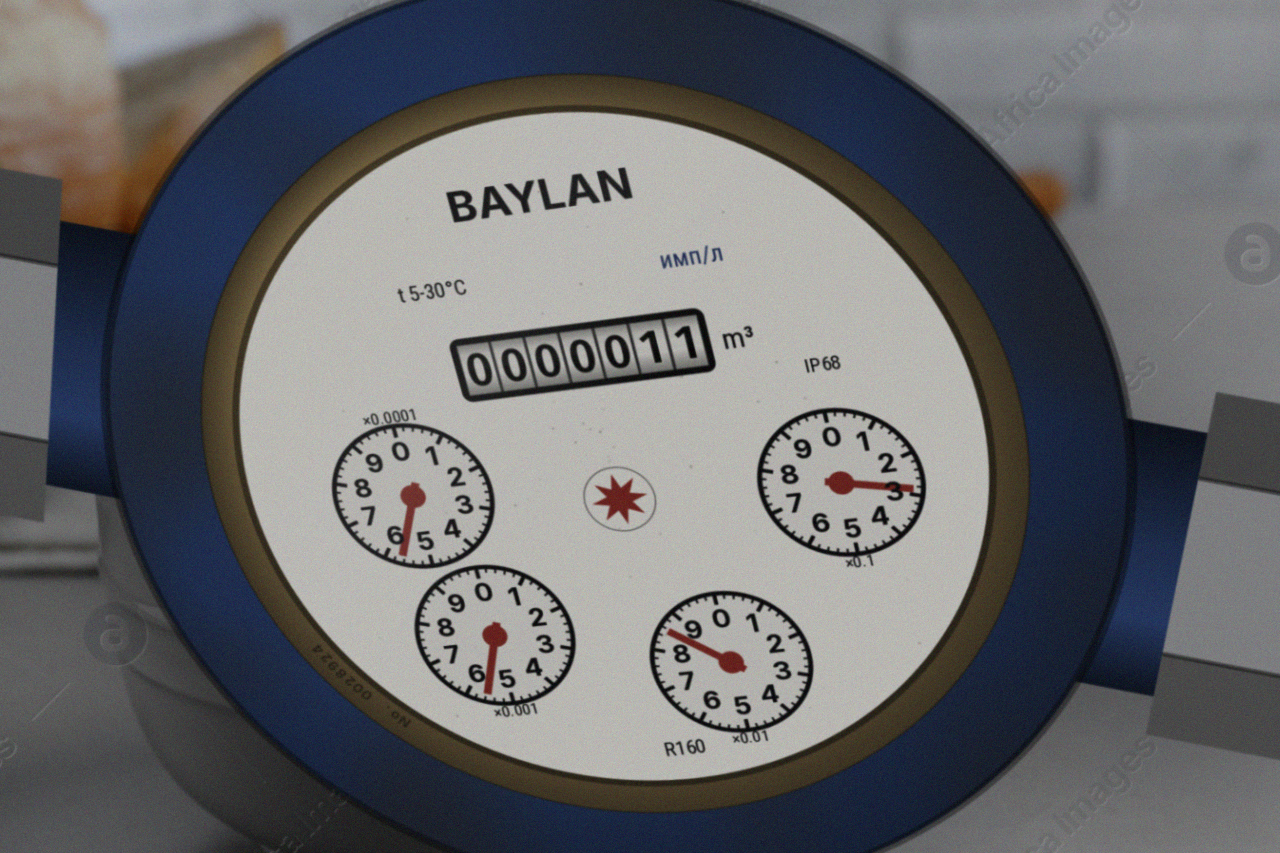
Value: 11.2855 m³
